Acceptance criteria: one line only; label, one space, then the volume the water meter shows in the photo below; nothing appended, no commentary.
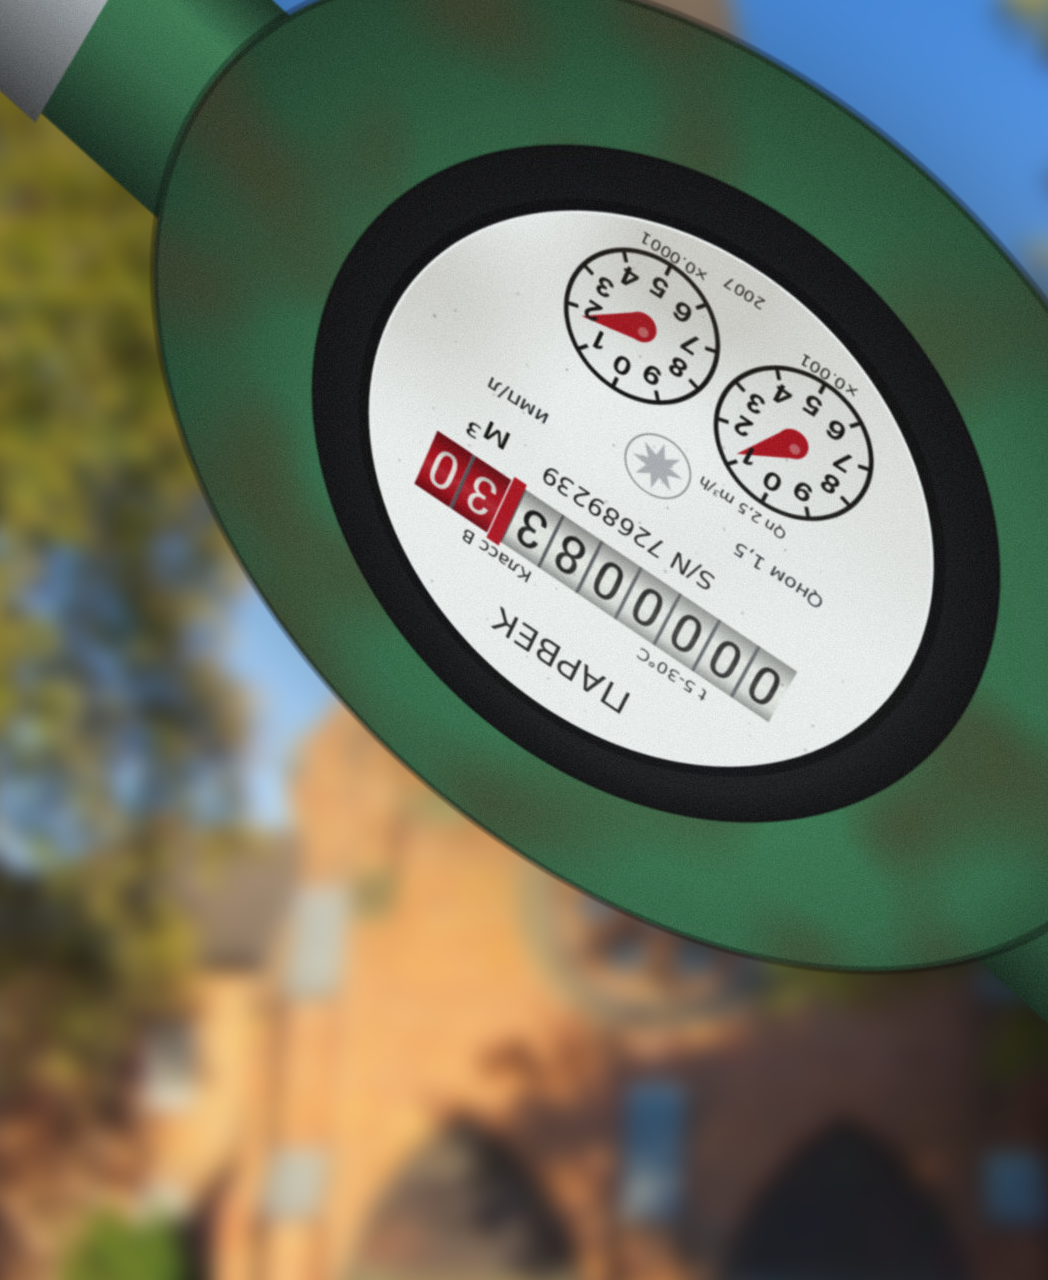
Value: 83.3011 m³
